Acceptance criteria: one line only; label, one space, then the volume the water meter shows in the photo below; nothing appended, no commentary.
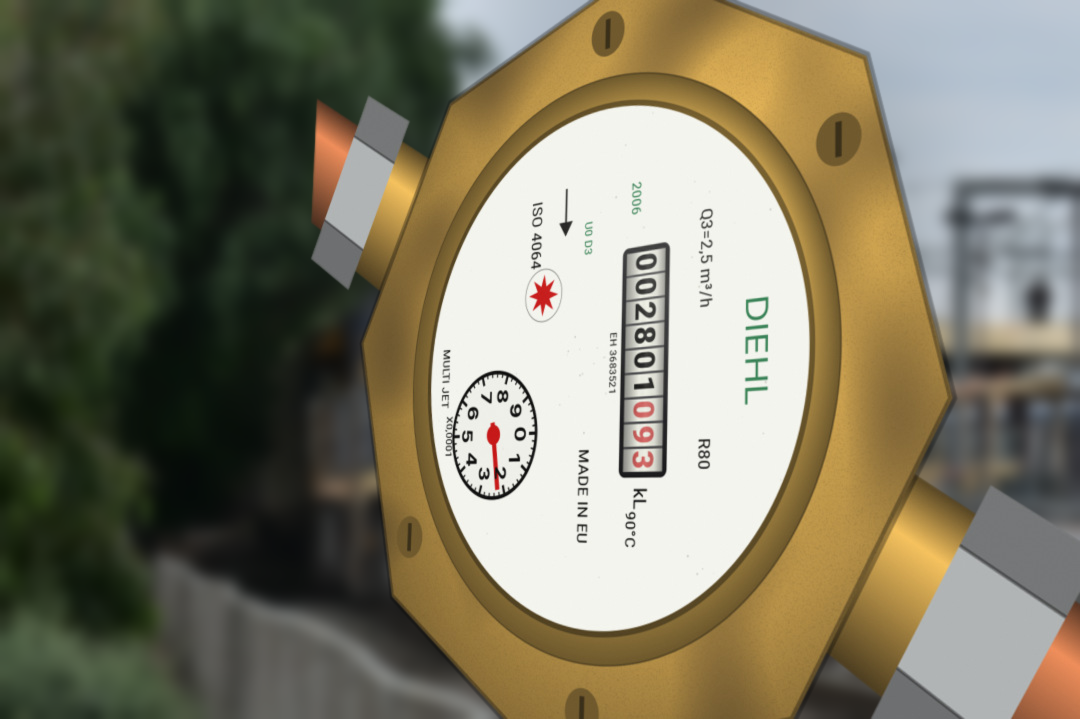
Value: 2801.0932 kL
